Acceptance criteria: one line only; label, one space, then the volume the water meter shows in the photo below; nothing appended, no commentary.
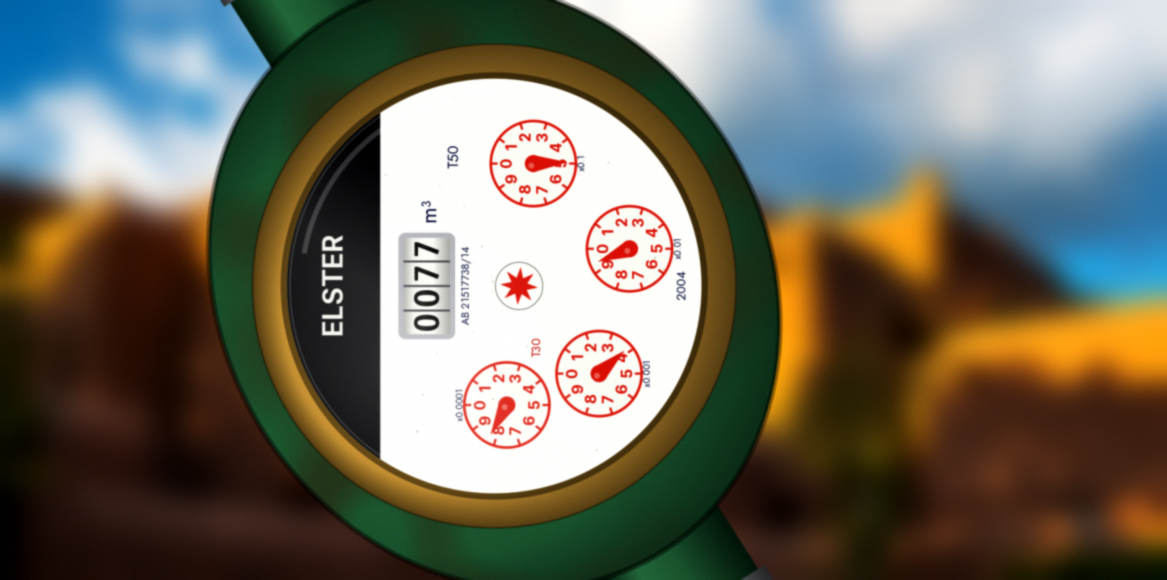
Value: 77.4938 m³
